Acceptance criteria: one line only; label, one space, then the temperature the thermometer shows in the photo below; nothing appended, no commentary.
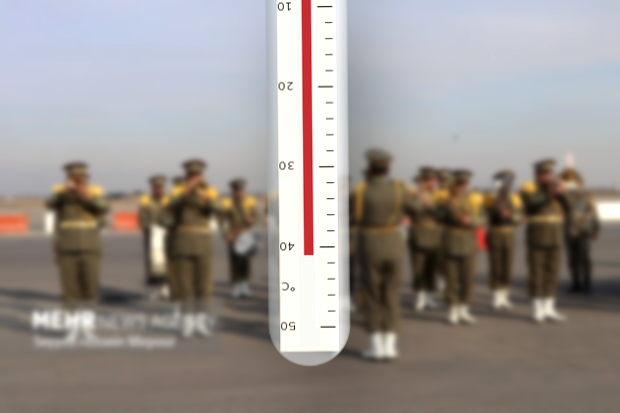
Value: 41 °C
